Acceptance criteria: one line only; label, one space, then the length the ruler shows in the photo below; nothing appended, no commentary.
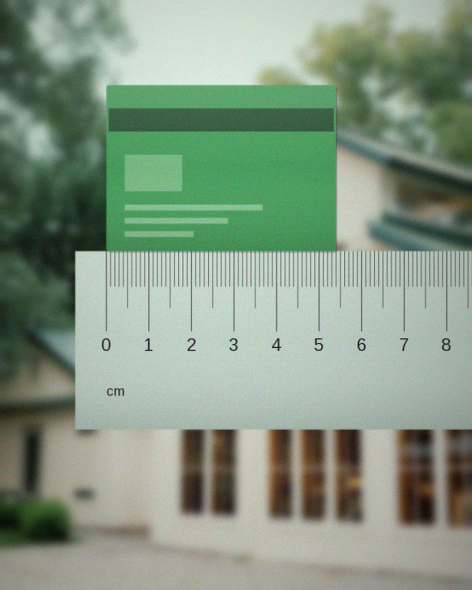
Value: 5.4 cm
